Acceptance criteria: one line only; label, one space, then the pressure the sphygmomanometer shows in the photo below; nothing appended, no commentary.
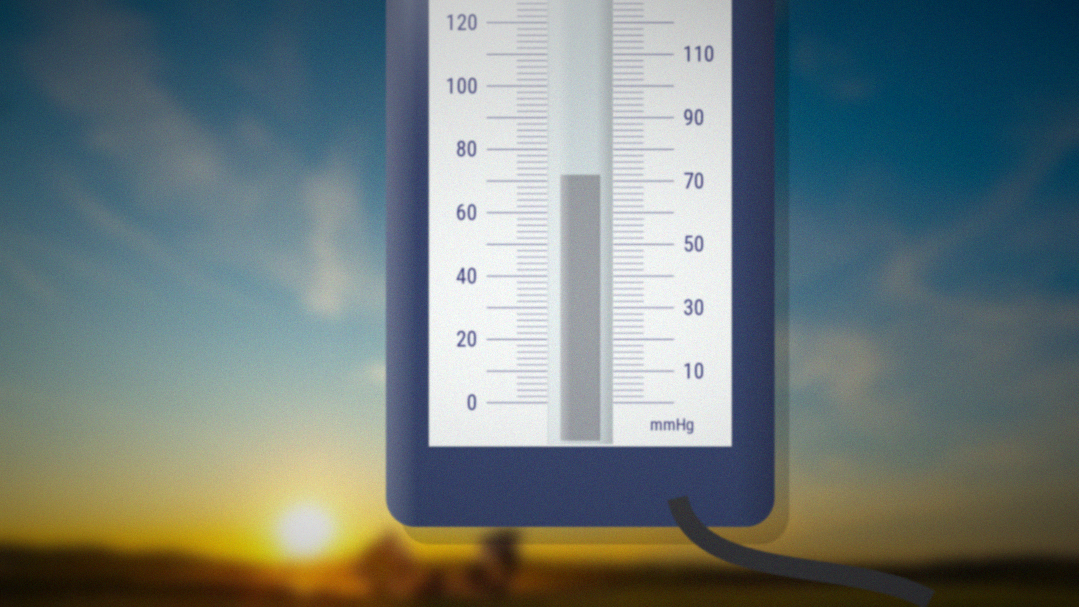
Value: 72 mmHg
